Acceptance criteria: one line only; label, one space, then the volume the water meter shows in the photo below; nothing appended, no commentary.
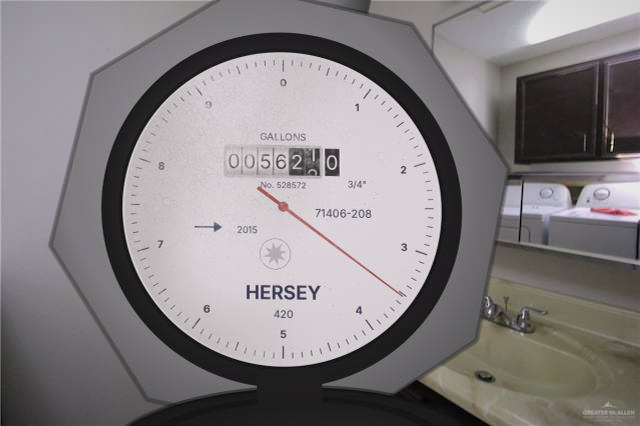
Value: 56213.5 gal
